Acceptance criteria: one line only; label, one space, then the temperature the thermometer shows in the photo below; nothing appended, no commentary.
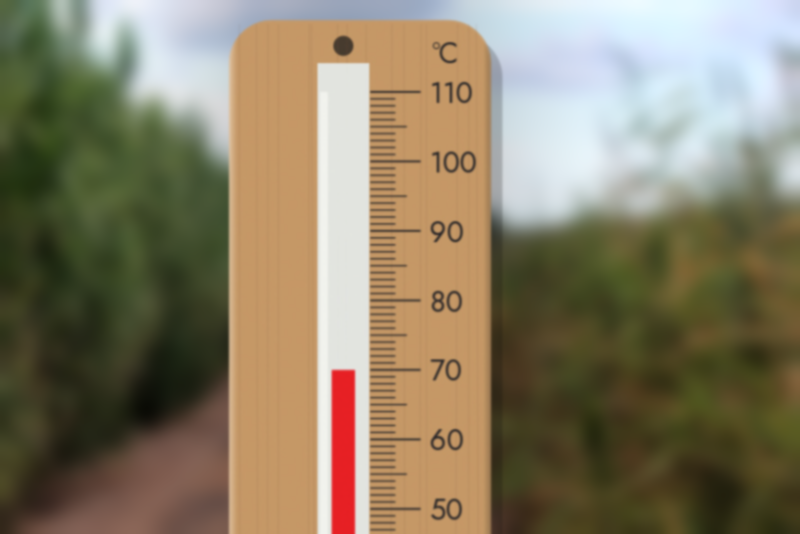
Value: 70 °C
